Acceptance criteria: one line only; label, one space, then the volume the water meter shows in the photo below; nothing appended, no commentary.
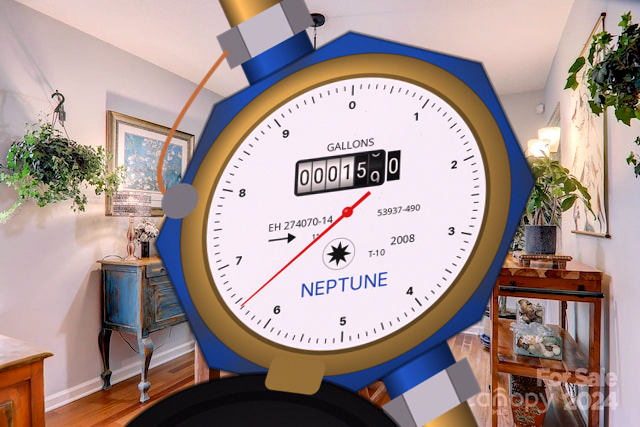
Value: 1586.4 gal
